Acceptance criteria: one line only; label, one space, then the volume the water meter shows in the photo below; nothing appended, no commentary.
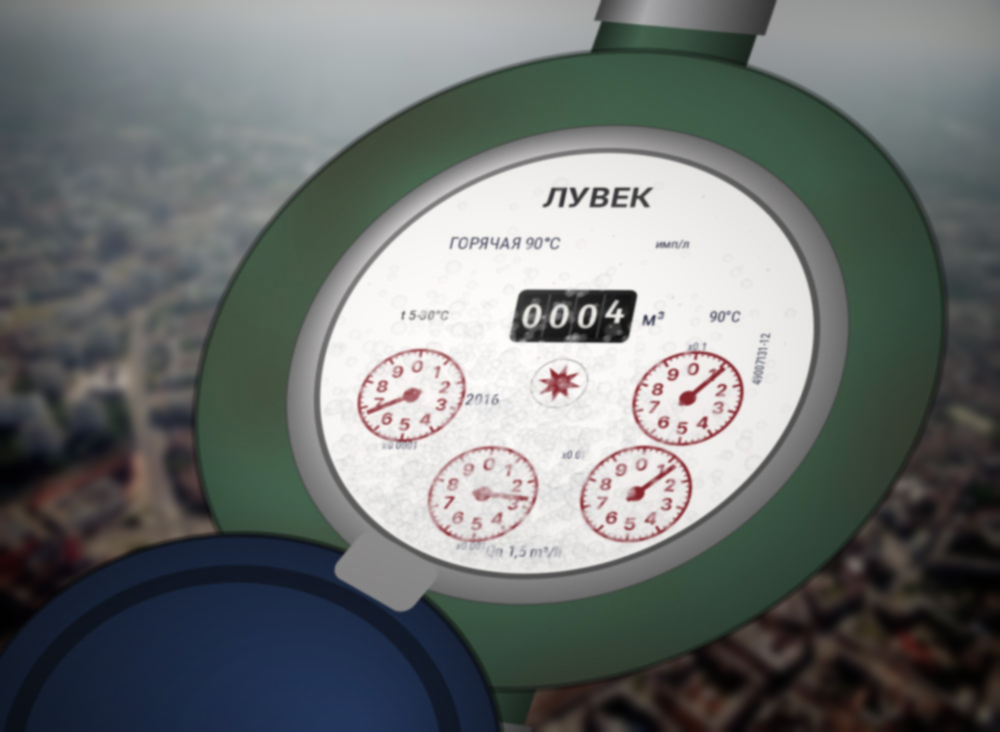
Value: 4.1126 m³
